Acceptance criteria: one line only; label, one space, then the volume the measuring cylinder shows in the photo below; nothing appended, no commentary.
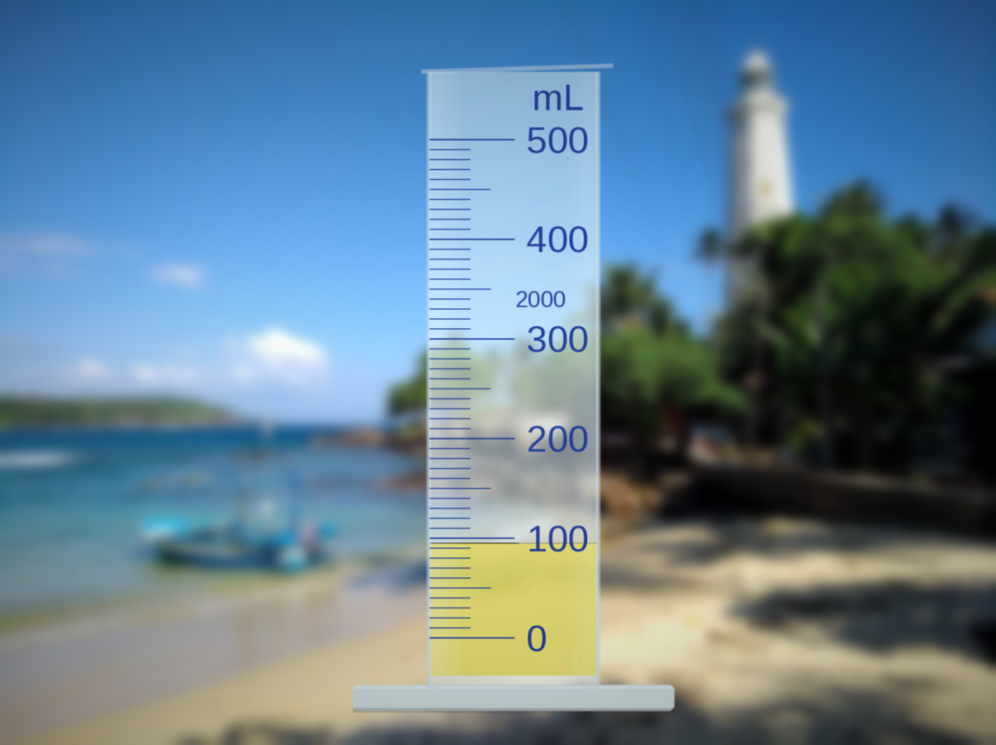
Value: 95 mL
